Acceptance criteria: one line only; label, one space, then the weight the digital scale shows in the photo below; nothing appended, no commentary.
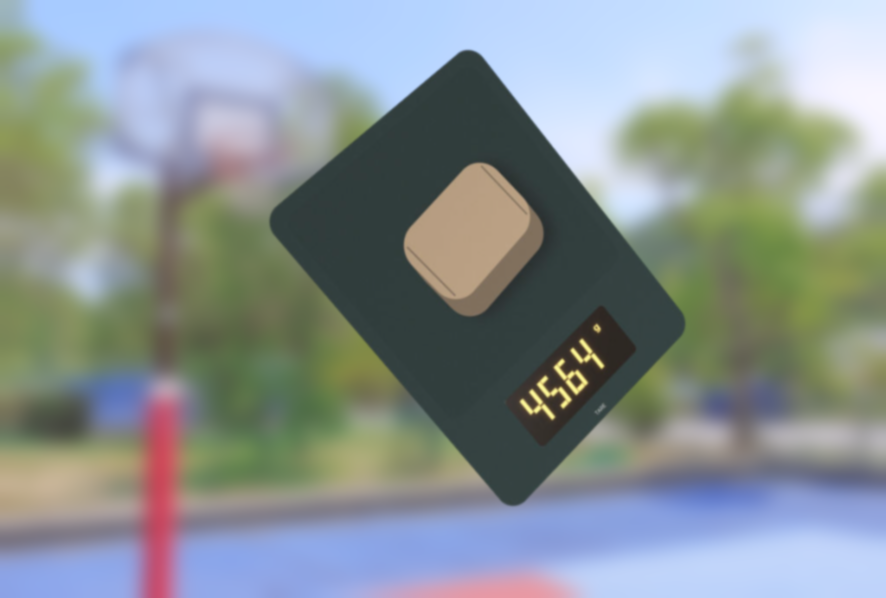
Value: 4564 g
